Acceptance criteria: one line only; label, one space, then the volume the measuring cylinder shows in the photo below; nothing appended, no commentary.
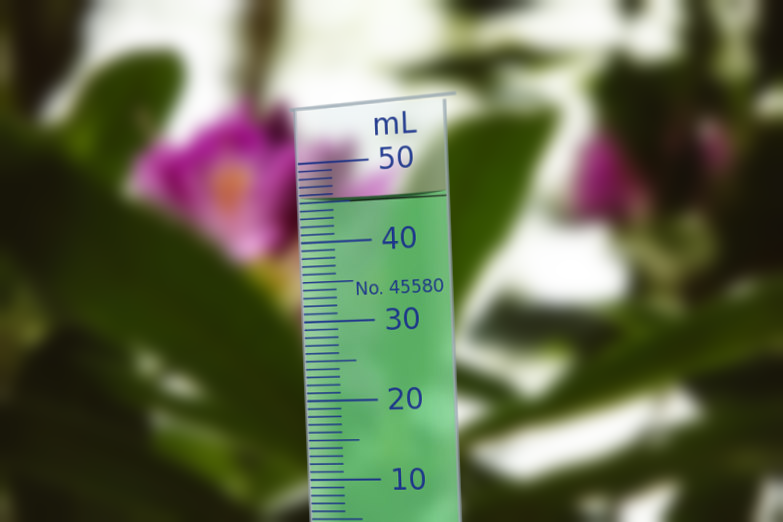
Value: 45 mL
